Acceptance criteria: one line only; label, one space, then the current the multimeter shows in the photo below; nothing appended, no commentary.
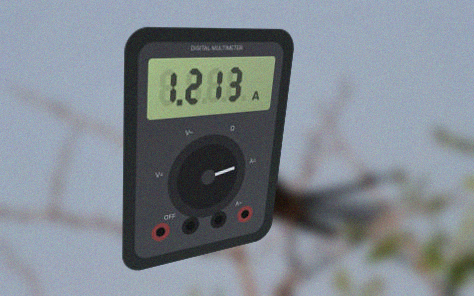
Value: 1.213 A
